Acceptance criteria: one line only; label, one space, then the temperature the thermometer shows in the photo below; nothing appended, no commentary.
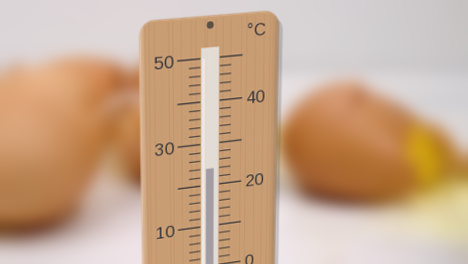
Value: 24 °C
